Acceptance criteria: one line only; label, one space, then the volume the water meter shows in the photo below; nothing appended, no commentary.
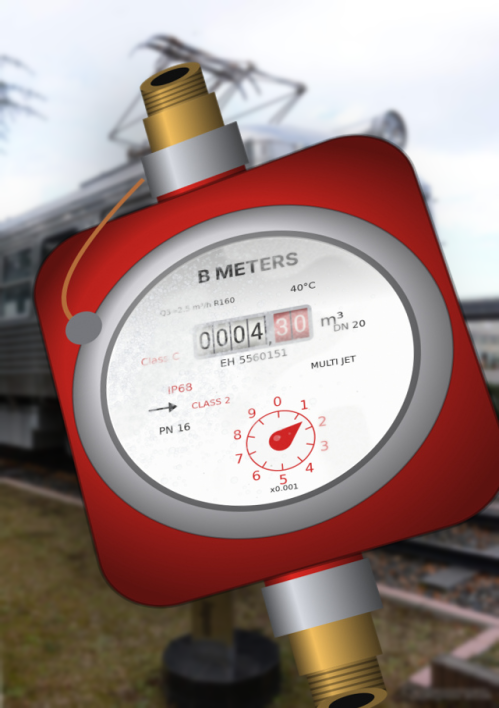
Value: 4.301 m³
